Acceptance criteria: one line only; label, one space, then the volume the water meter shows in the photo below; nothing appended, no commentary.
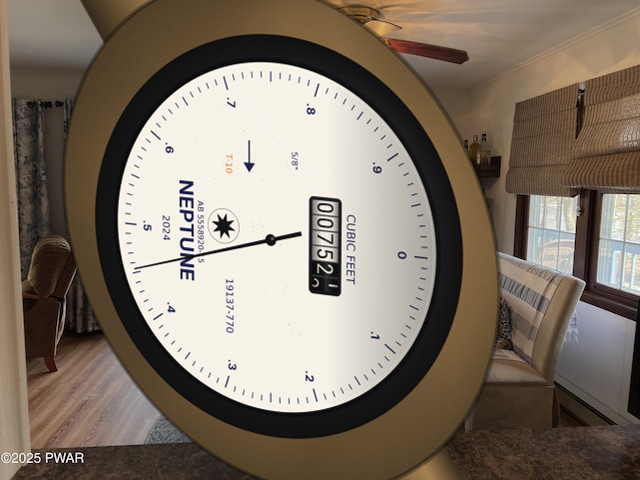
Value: 7521.45 ft³
